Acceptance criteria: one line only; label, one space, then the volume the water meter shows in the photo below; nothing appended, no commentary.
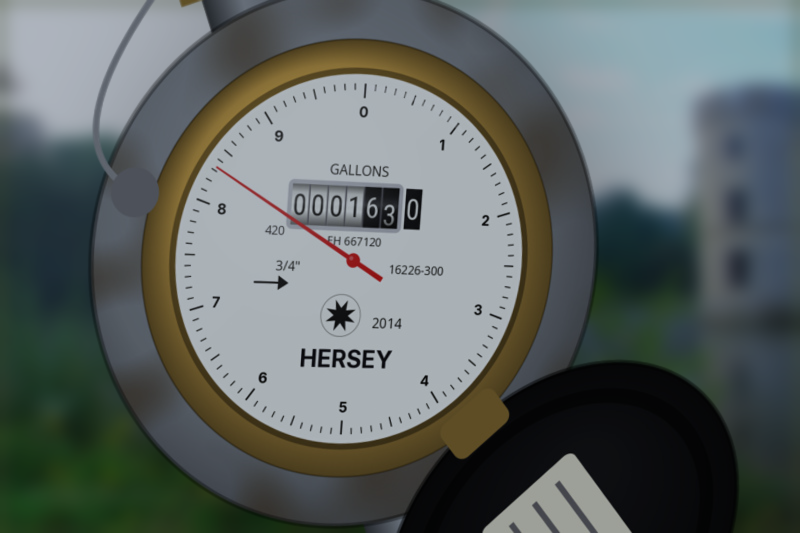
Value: 1628.3 gal
